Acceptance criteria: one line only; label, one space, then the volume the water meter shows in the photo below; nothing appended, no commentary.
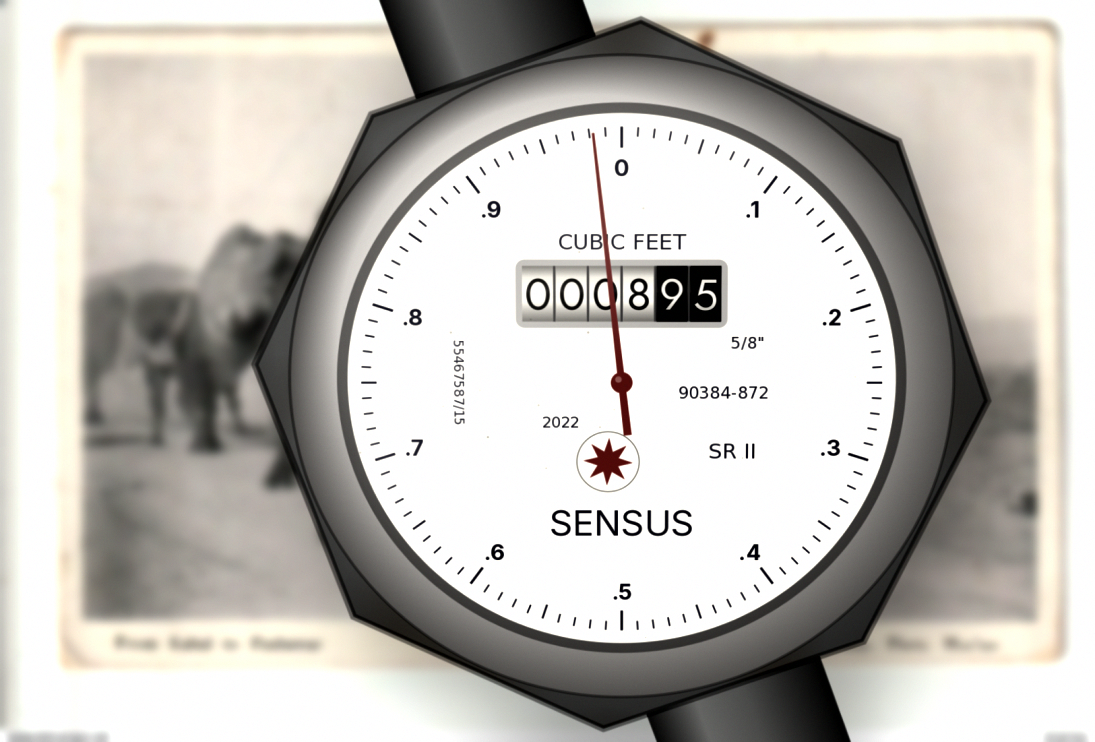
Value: 894.98 ft³
